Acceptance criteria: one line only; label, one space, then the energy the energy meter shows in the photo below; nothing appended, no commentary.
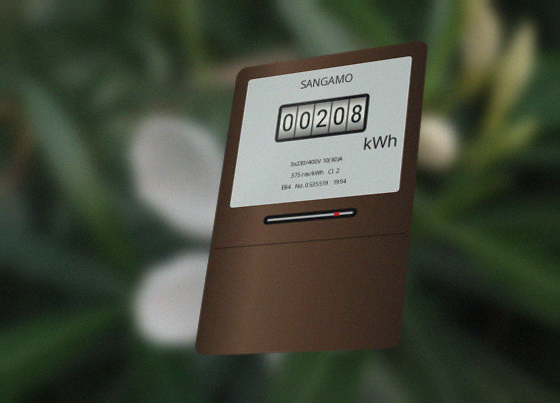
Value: 208 kWh
